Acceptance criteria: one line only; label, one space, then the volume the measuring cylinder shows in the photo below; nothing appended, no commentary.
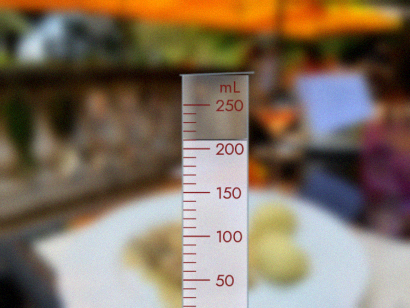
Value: 210 mL
